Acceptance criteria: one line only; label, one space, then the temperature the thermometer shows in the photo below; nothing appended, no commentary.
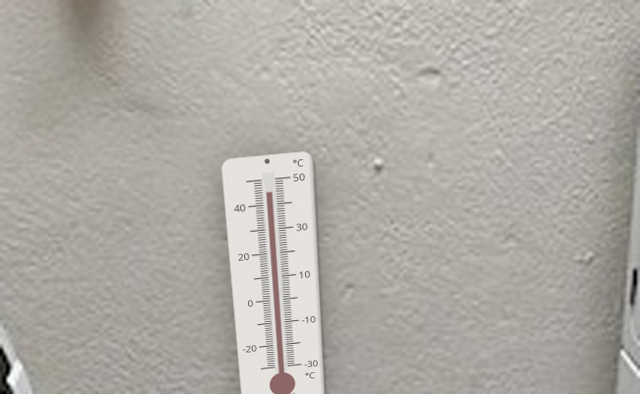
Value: 45 °C
